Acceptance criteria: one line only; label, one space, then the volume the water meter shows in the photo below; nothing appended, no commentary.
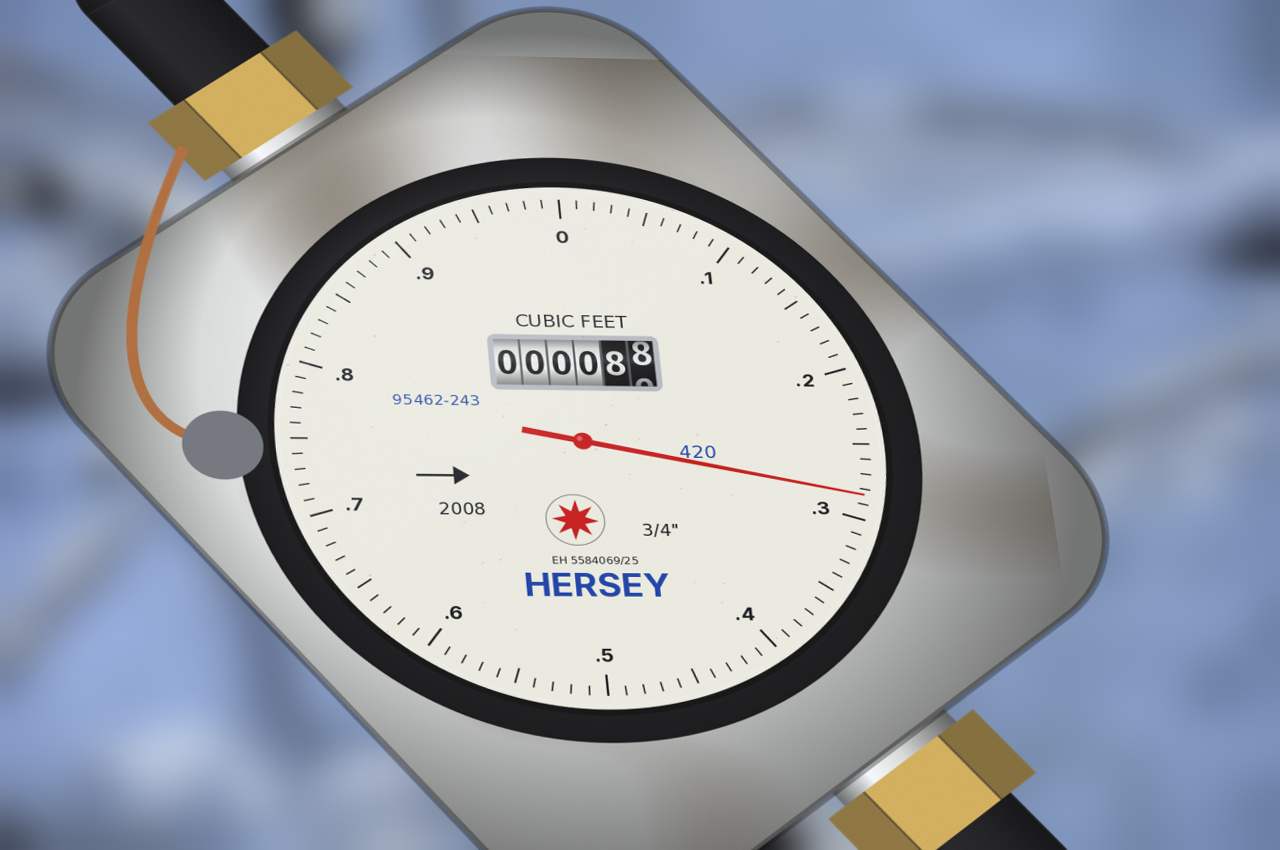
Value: 88.28 ft³
